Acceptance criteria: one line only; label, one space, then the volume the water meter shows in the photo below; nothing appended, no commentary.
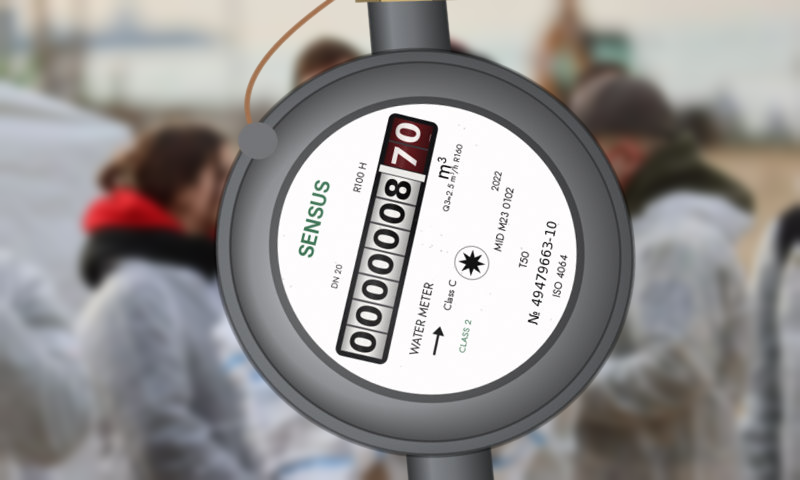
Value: 8.70 m³
